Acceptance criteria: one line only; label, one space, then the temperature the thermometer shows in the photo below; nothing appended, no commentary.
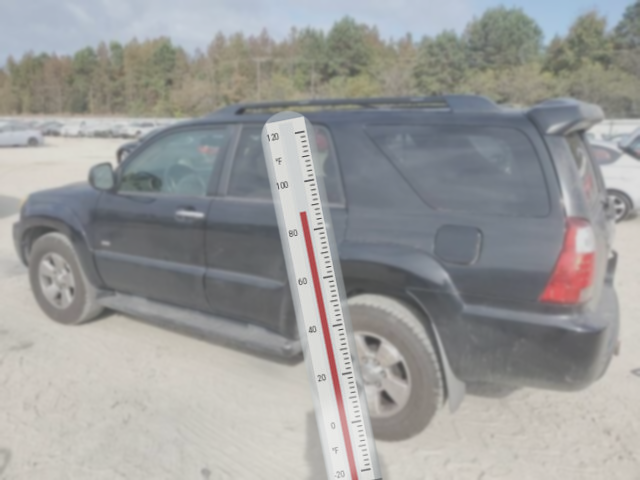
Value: 88 °F
